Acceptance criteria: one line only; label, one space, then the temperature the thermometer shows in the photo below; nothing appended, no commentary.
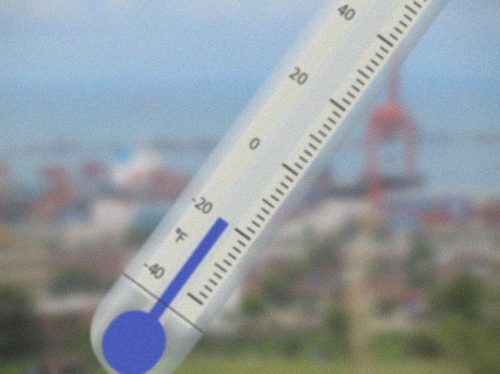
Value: -20 °F
